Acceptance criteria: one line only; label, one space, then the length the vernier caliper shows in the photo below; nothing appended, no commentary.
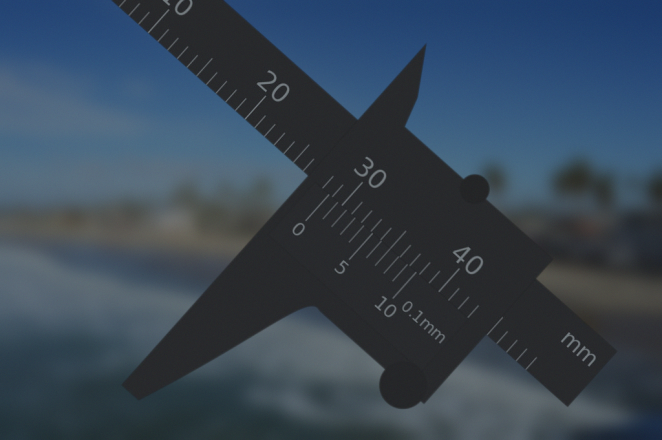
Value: 28.7 mm
